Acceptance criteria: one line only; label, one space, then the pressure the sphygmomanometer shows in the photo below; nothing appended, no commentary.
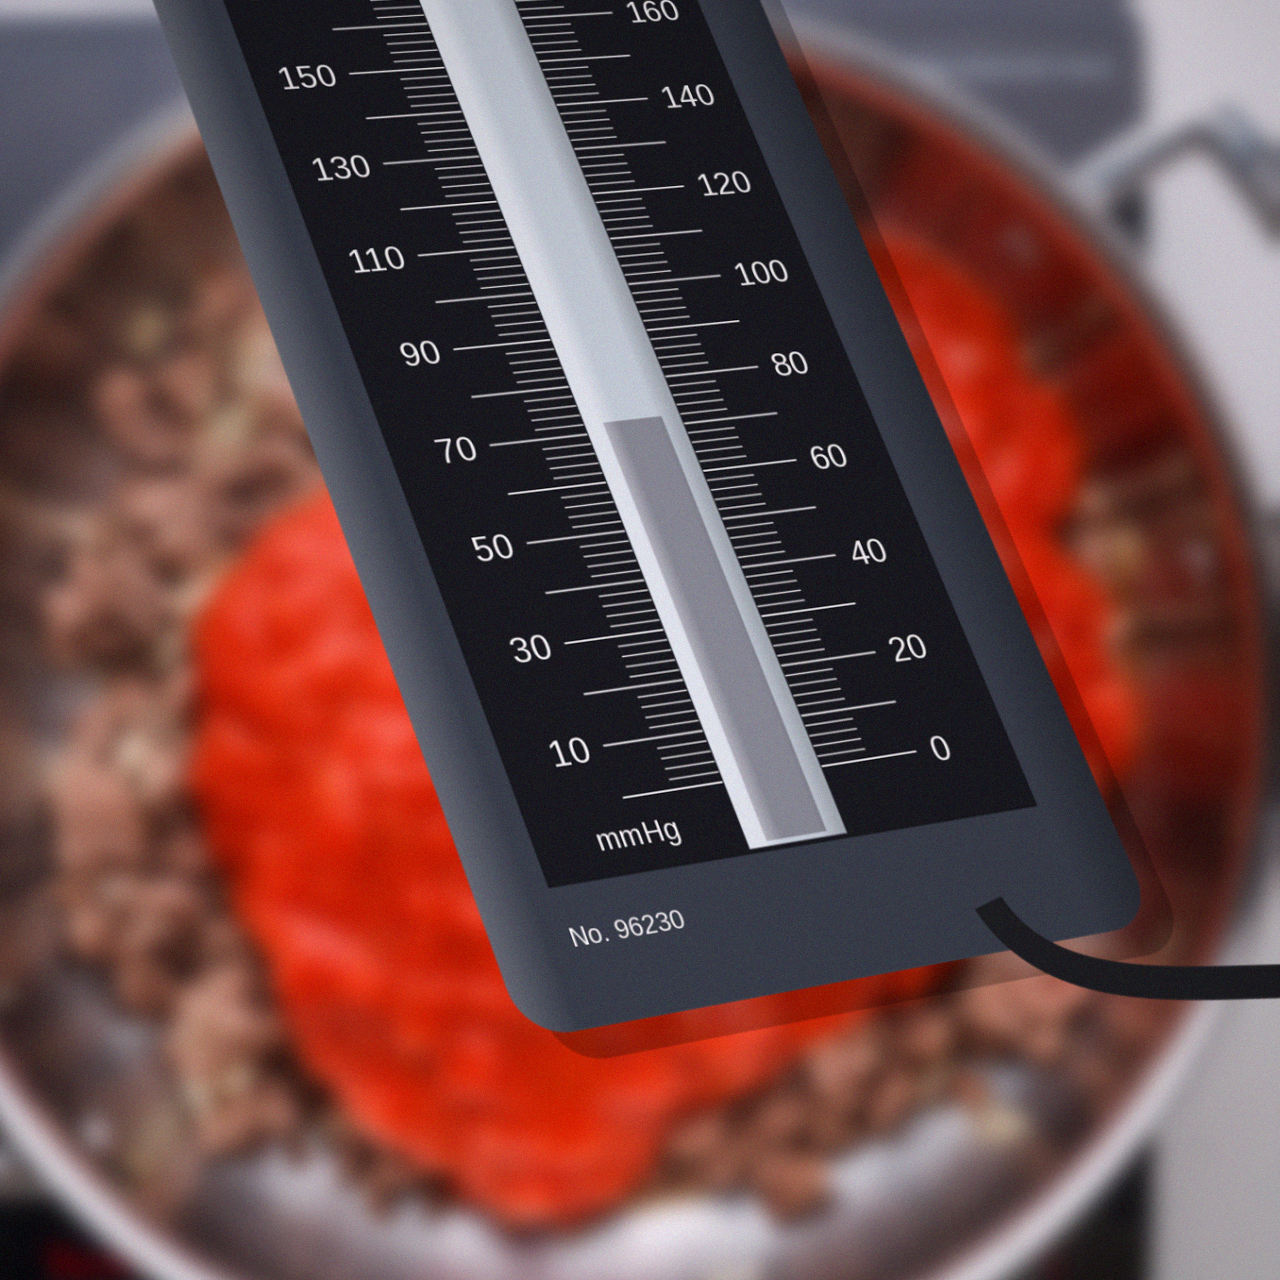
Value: 72 mmHg
